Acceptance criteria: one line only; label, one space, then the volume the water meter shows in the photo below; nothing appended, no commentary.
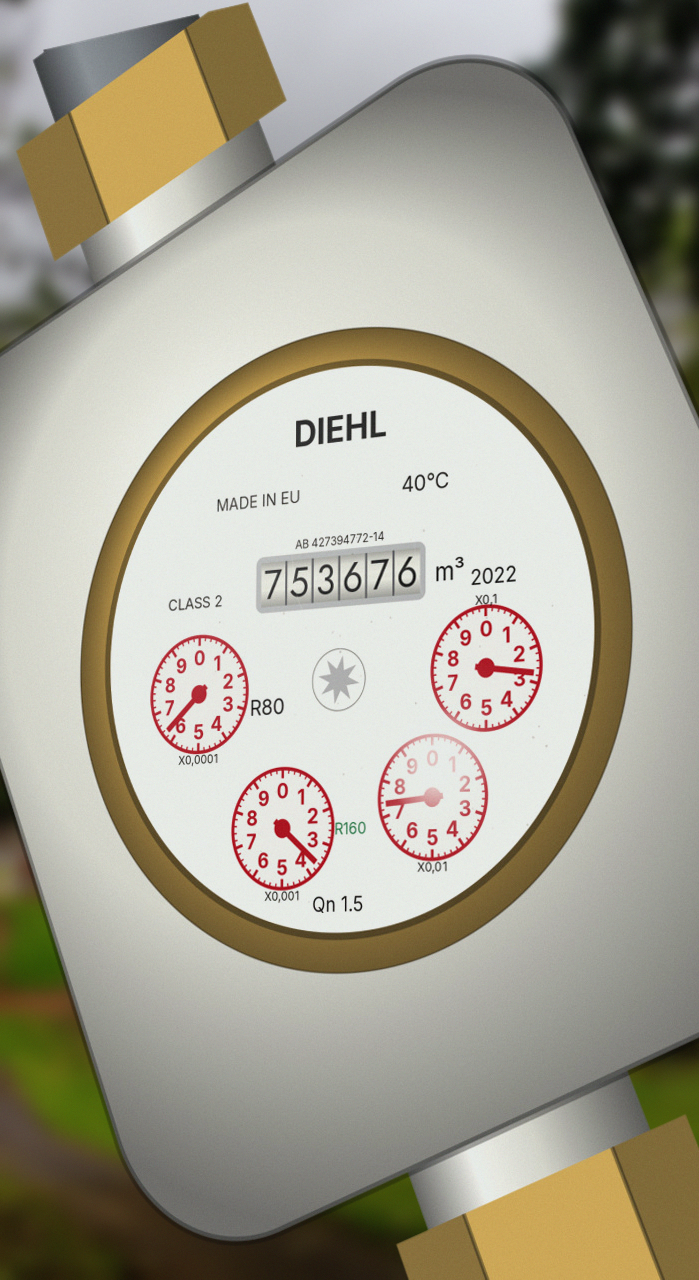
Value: 753676.2736 m³
